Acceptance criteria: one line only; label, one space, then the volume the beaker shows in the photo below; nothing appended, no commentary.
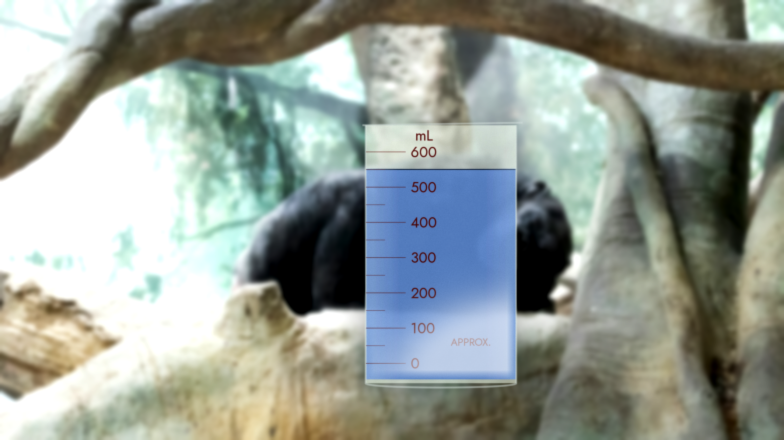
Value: 550 mL
